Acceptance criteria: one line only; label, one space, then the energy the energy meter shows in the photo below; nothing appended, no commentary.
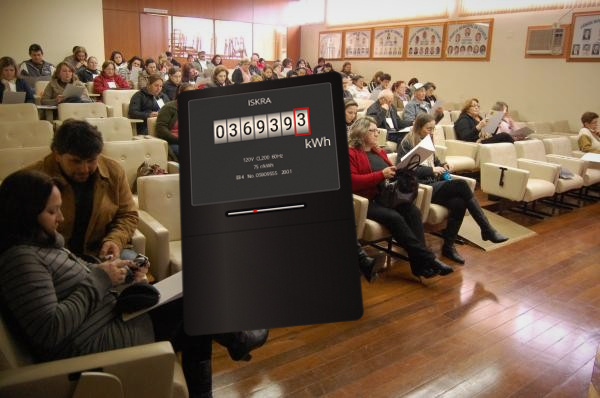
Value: 36939.3 kWh
